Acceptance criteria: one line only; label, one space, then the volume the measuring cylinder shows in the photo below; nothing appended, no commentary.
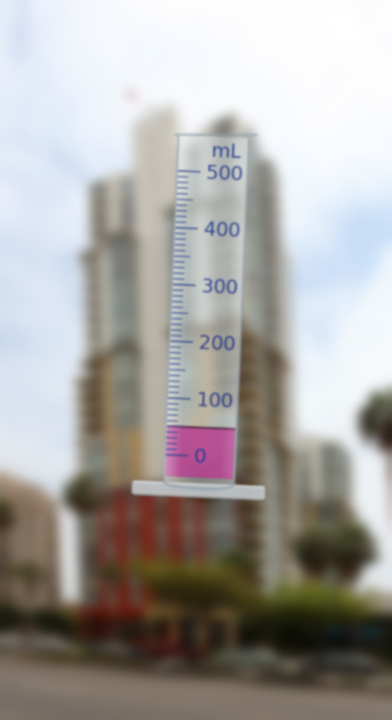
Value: 50 mL
